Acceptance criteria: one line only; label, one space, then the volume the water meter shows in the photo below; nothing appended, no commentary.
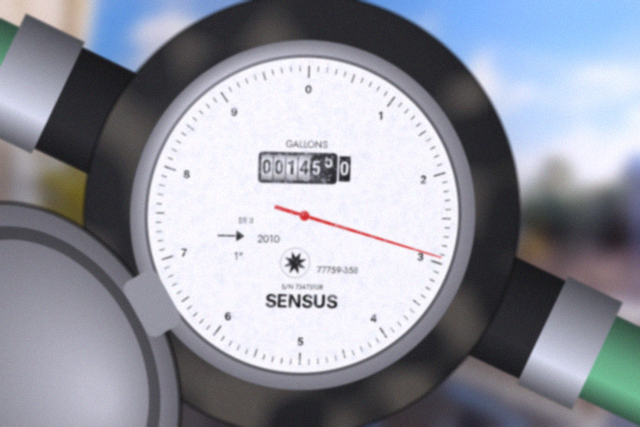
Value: 14552.9 gal
